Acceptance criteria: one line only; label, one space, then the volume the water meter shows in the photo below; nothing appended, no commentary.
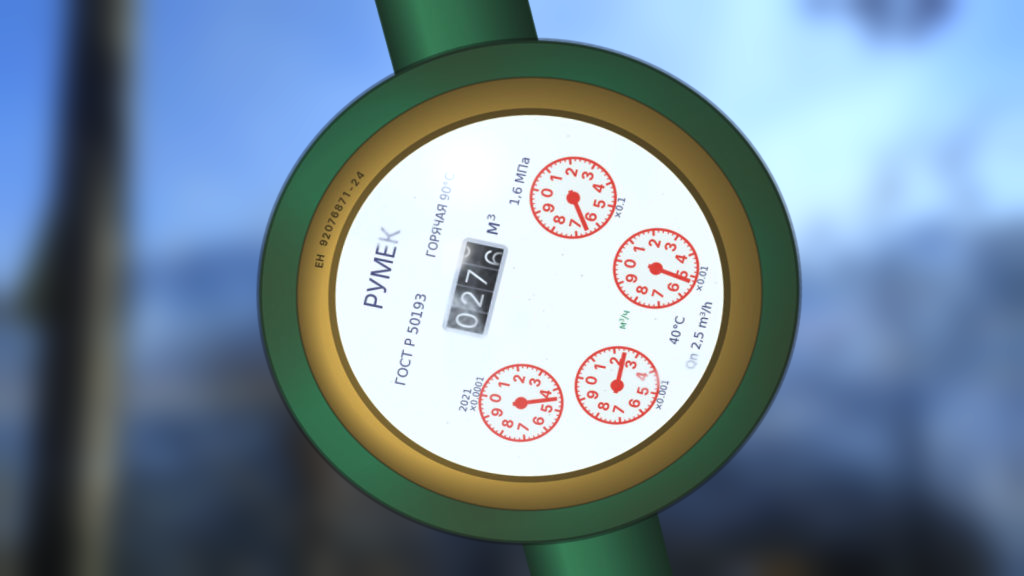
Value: 275.6524 m³
